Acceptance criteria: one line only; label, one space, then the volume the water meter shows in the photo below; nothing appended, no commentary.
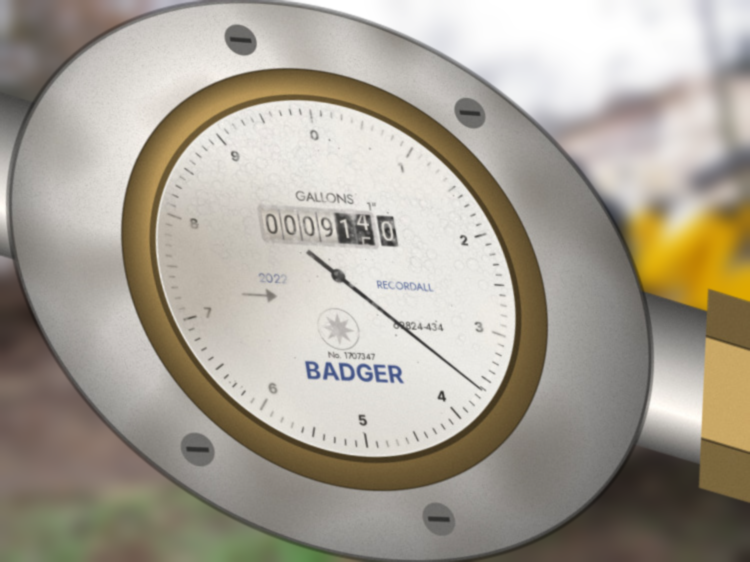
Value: 9143.6 gal
